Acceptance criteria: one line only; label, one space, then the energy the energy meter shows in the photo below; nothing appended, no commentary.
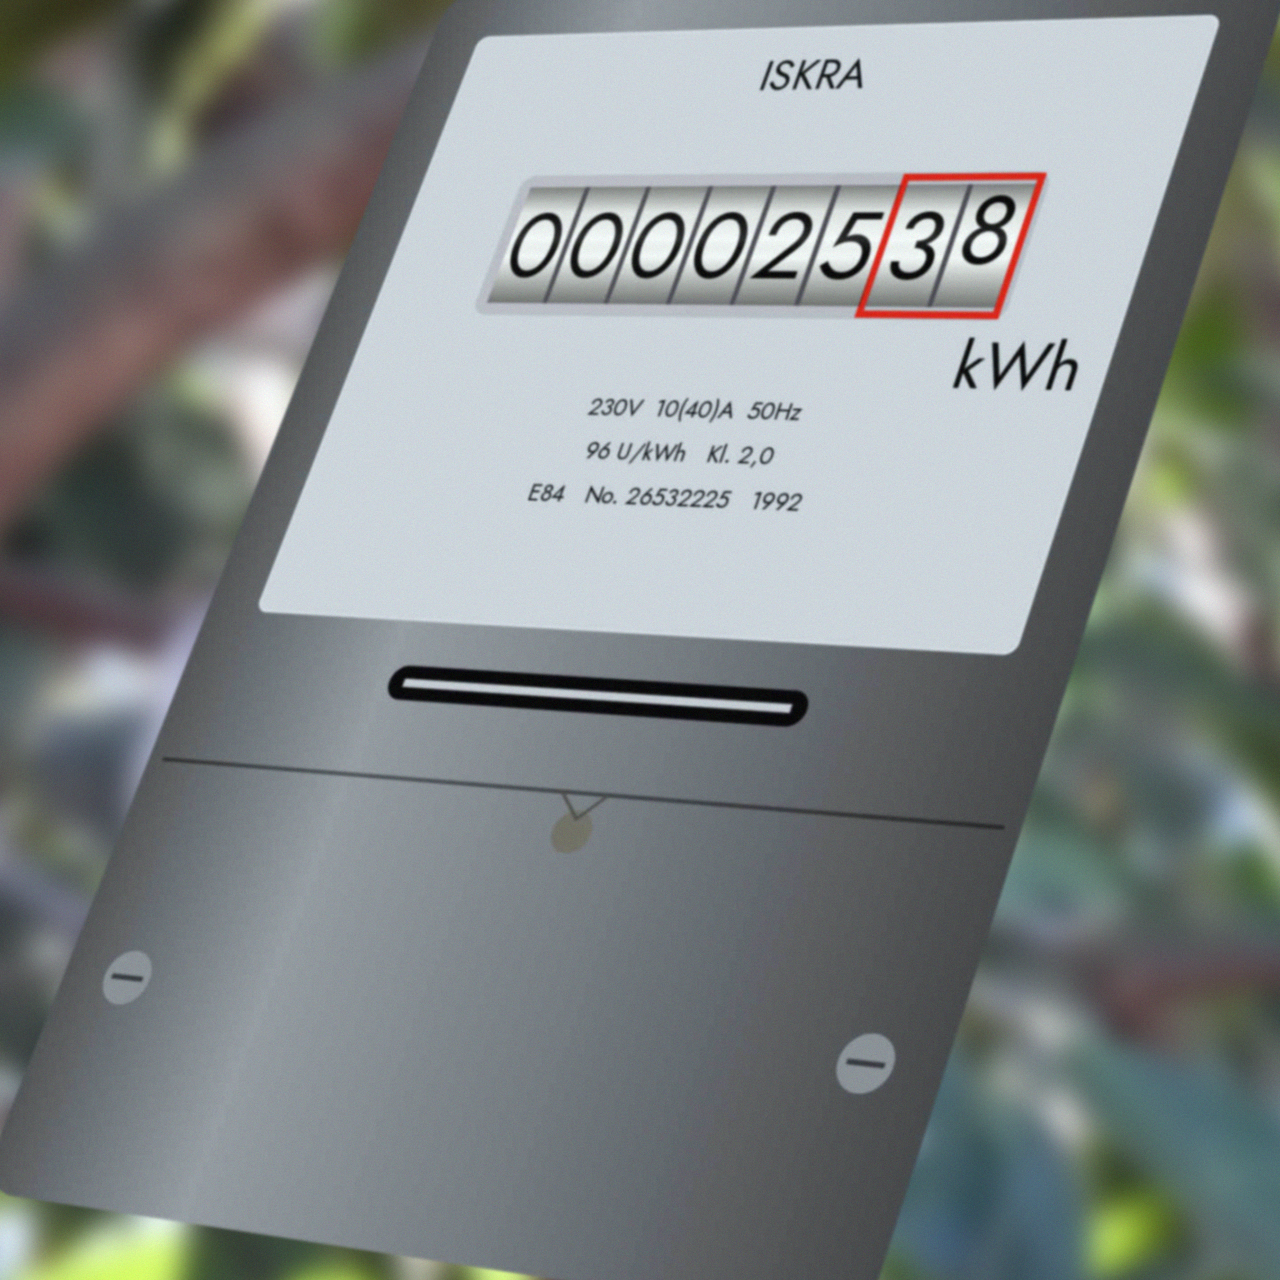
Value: 25.38 kWh
